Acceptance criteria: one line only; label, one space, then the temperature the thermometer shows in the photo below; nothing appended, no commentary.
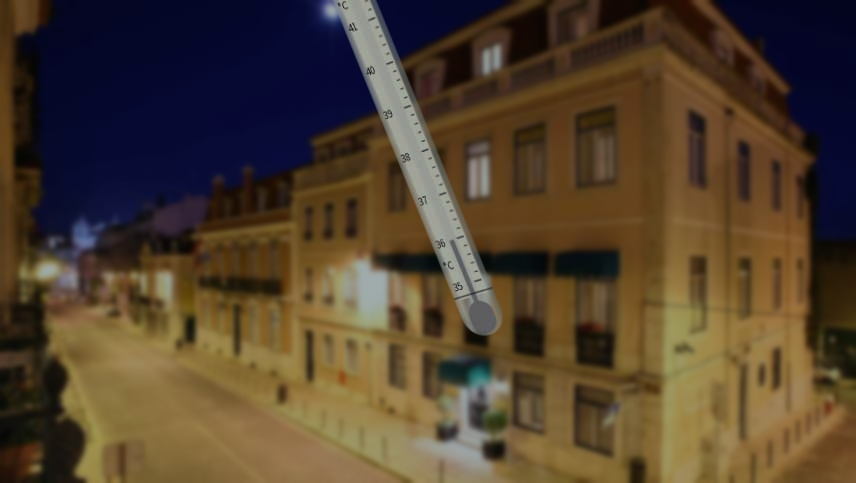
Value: 36 °C
